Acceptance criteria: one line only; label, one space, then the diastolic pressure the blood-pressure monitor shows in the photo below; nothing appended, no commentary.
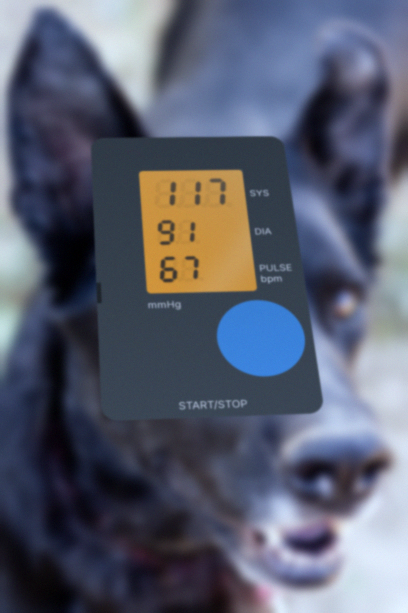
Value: 91 mmHg
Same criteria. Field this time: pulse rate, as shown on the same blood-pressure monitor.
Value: 67 bpm
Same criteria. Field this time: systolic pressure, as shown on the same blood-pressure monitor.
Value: 117 mmHg
